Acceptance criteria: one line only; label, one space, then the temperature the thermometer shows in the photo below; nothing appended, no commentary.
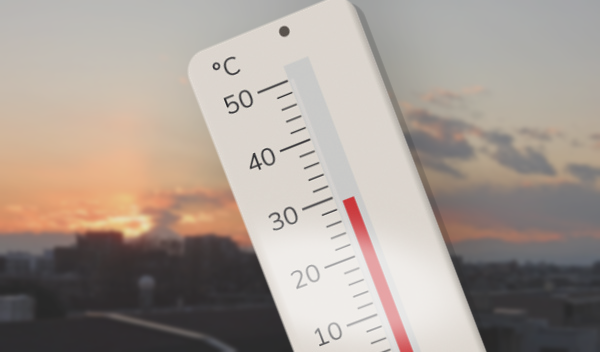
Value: 29 °C
